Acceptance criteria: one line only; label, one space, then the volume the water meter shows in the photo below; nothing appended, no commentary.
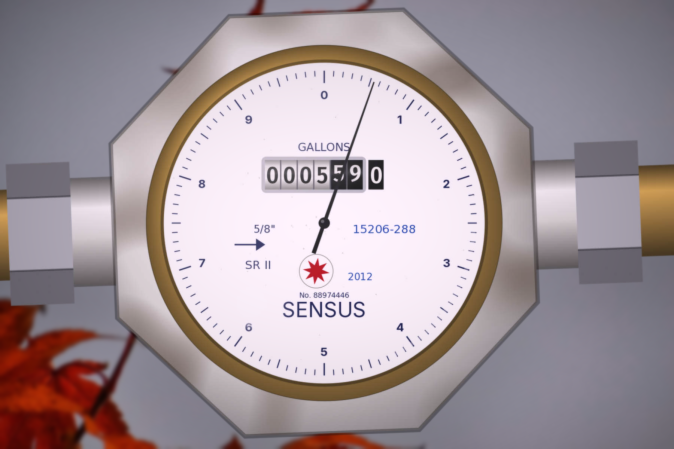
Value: 5590.5 gal
